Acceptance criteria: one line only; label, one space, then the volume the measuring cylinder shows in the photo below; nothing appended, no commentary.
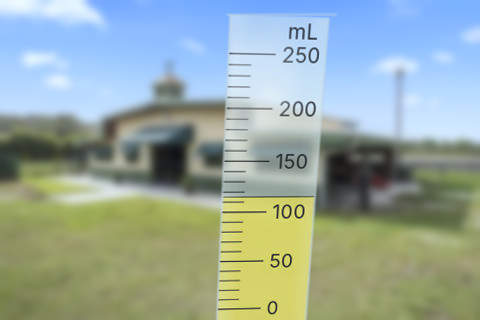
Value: 115 mL
